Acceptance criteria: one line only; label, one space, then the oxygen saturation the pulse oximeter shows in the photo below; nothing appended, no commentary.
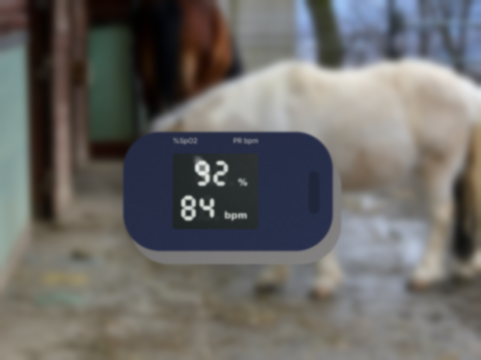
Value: 92 %
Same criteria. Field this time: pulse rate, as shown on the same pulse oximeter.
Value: 84 bpm
